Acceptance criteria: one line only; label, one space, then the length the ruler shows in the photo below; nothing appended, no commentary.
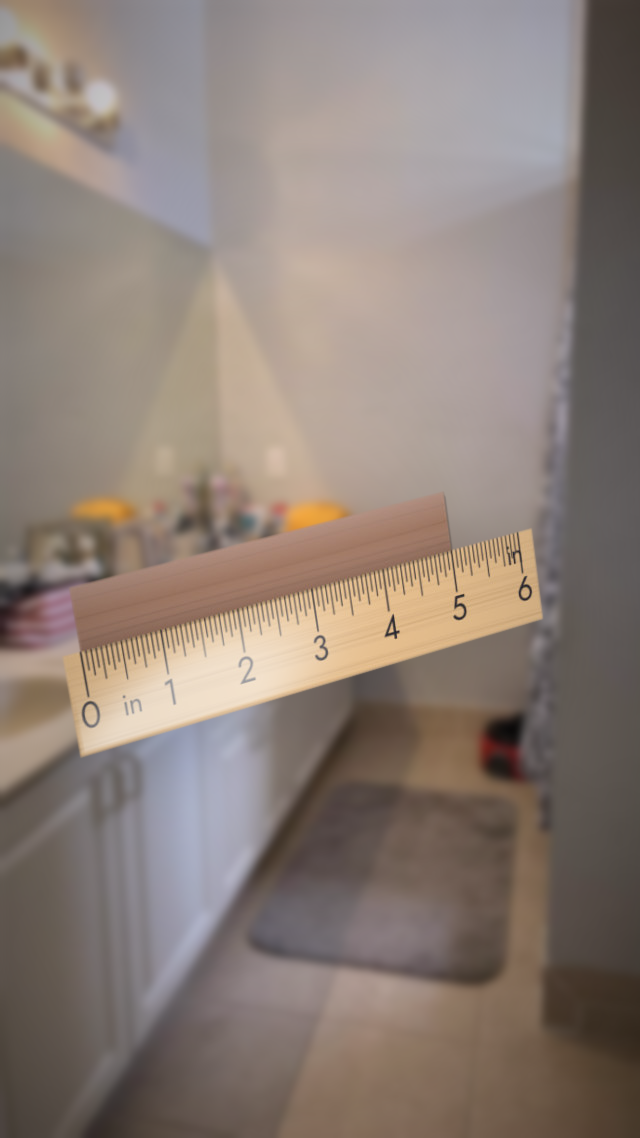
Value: 5 in
